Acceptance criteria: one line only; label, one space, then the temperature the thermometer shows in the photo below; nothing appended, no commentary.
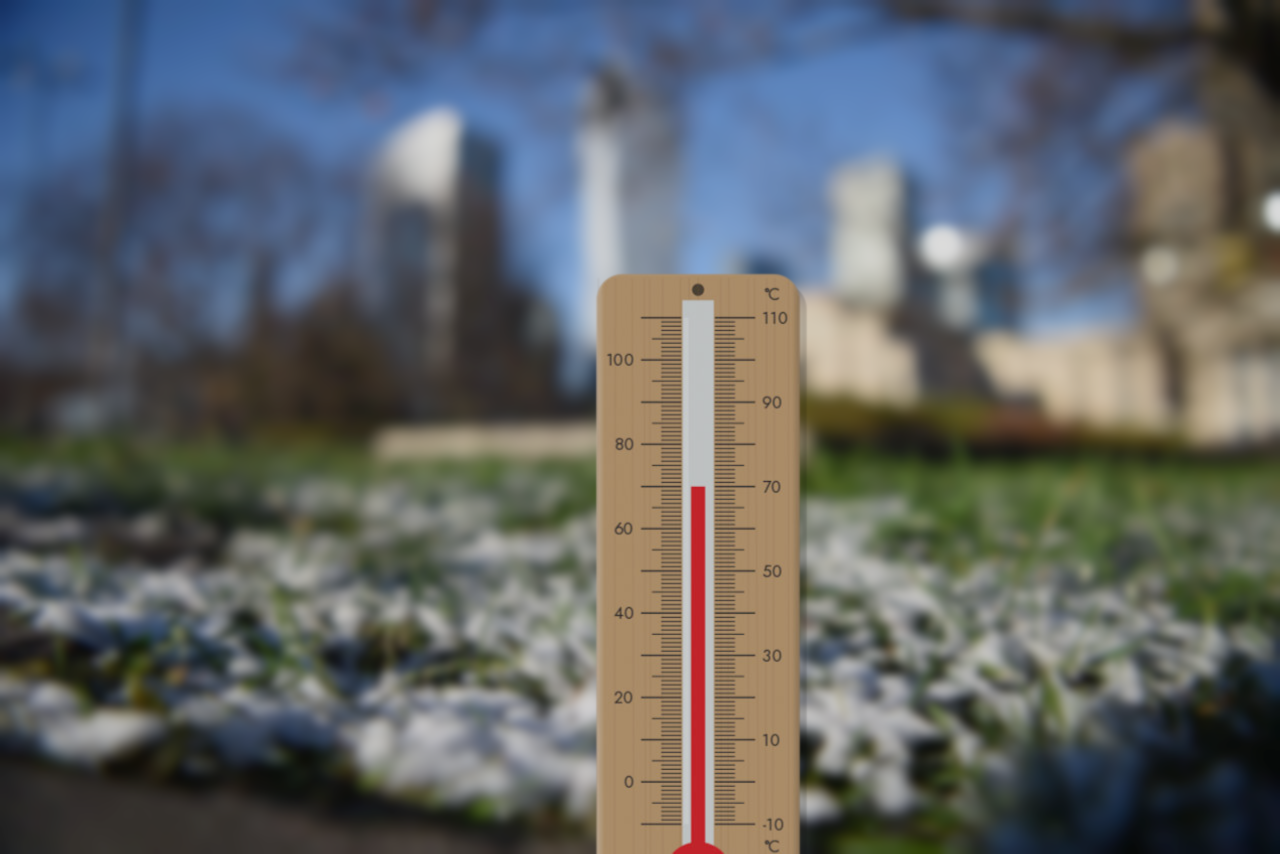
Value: 70 °C
